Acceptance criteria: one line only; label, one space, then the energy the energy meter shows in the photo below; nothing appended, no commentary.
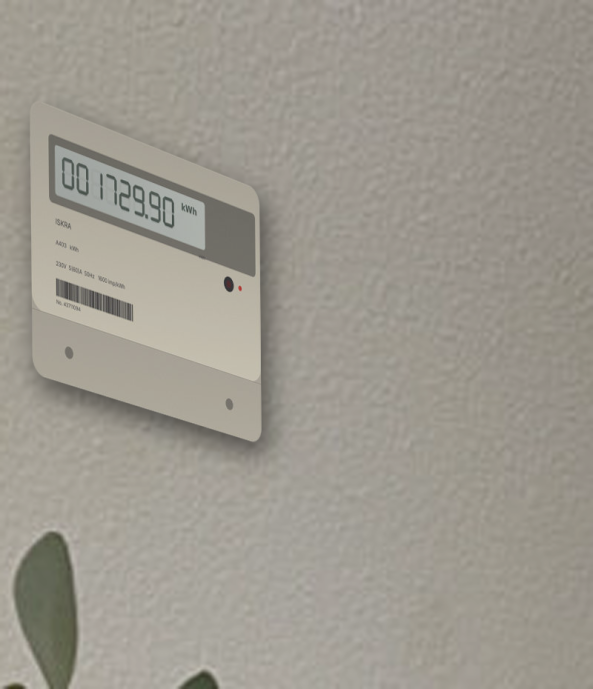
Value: 1729.90 kWh
